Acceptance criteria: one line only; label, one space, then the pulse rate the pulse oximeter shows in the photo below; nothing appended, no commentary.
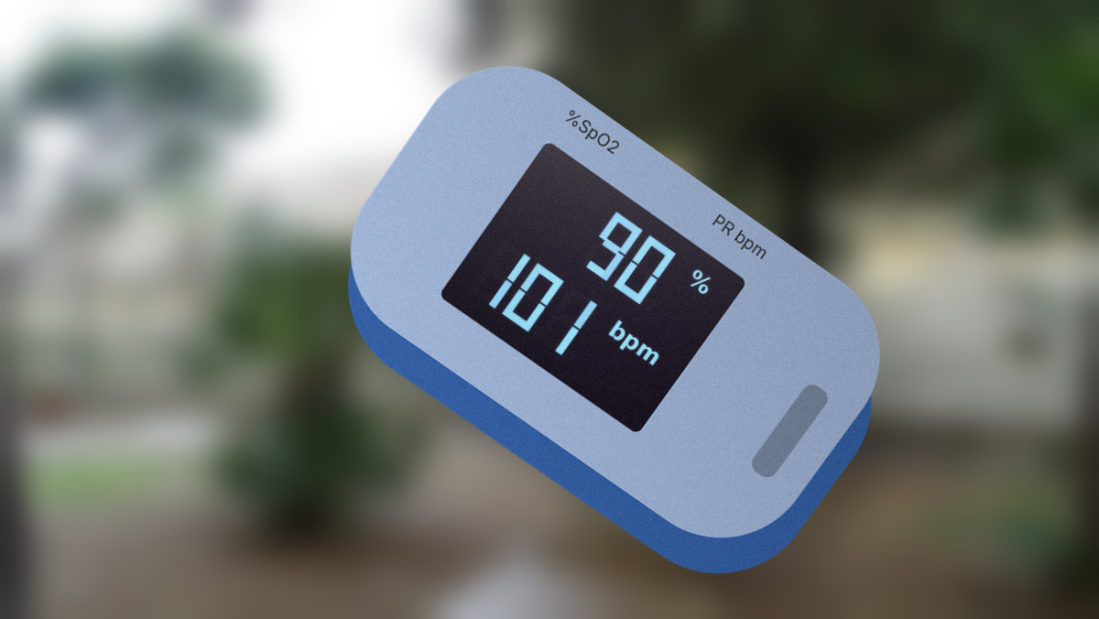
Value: 101 bpm
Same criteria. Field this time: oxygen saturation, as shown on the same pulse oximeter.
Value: 90 %
